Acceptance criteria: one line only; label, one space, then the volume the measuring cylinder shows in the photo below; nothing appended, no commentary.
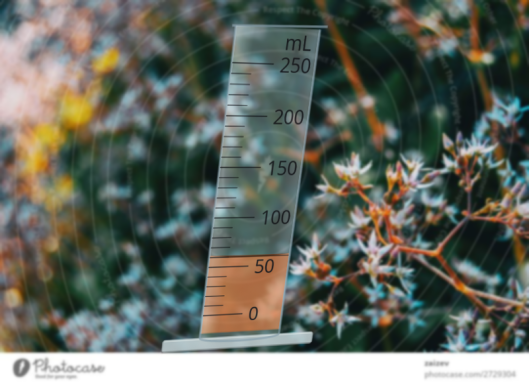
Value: 60 mL
